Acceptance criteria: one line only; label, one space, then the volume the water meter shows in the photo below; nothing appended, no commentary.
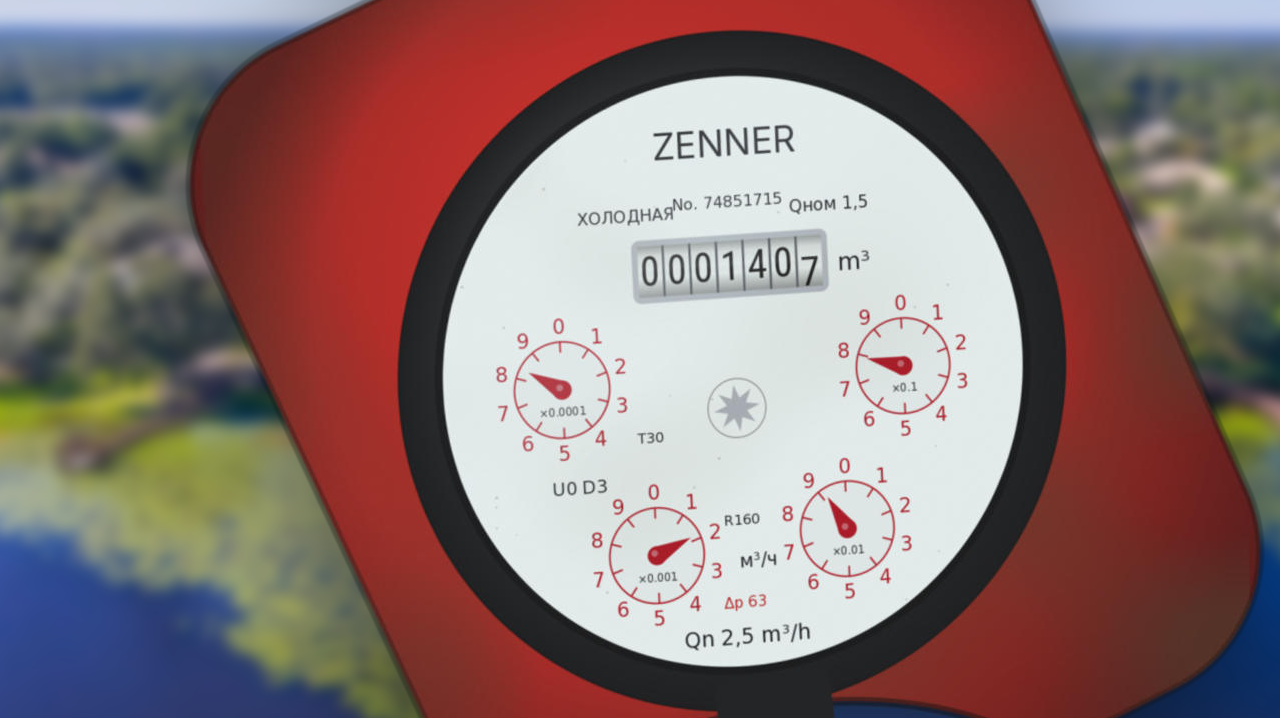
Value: 1406.7918 m³
